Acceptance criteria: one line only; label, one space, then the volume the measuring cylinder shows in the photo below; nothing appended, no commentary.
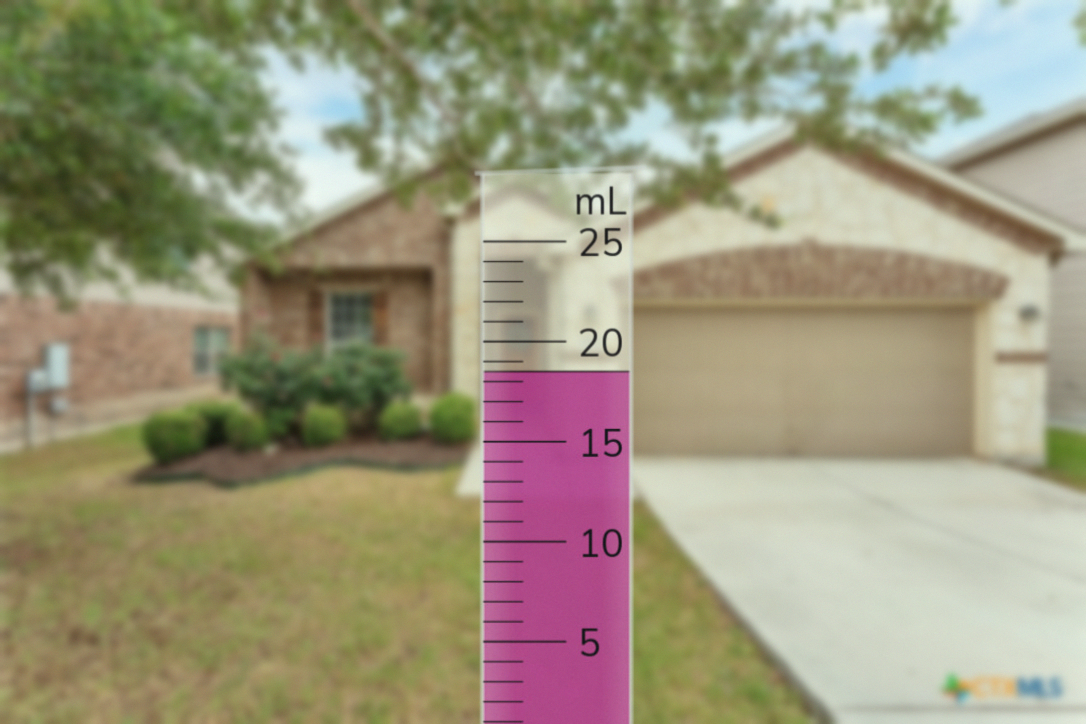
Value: 18.5 mL
